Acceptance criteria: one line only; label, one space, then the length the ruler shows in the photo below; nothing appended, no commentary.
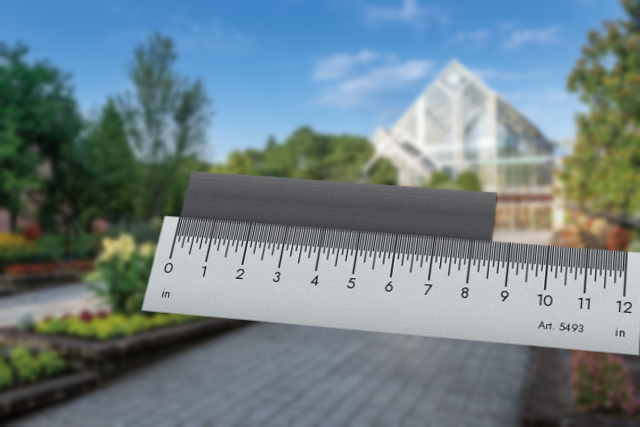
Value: 8.5 in
